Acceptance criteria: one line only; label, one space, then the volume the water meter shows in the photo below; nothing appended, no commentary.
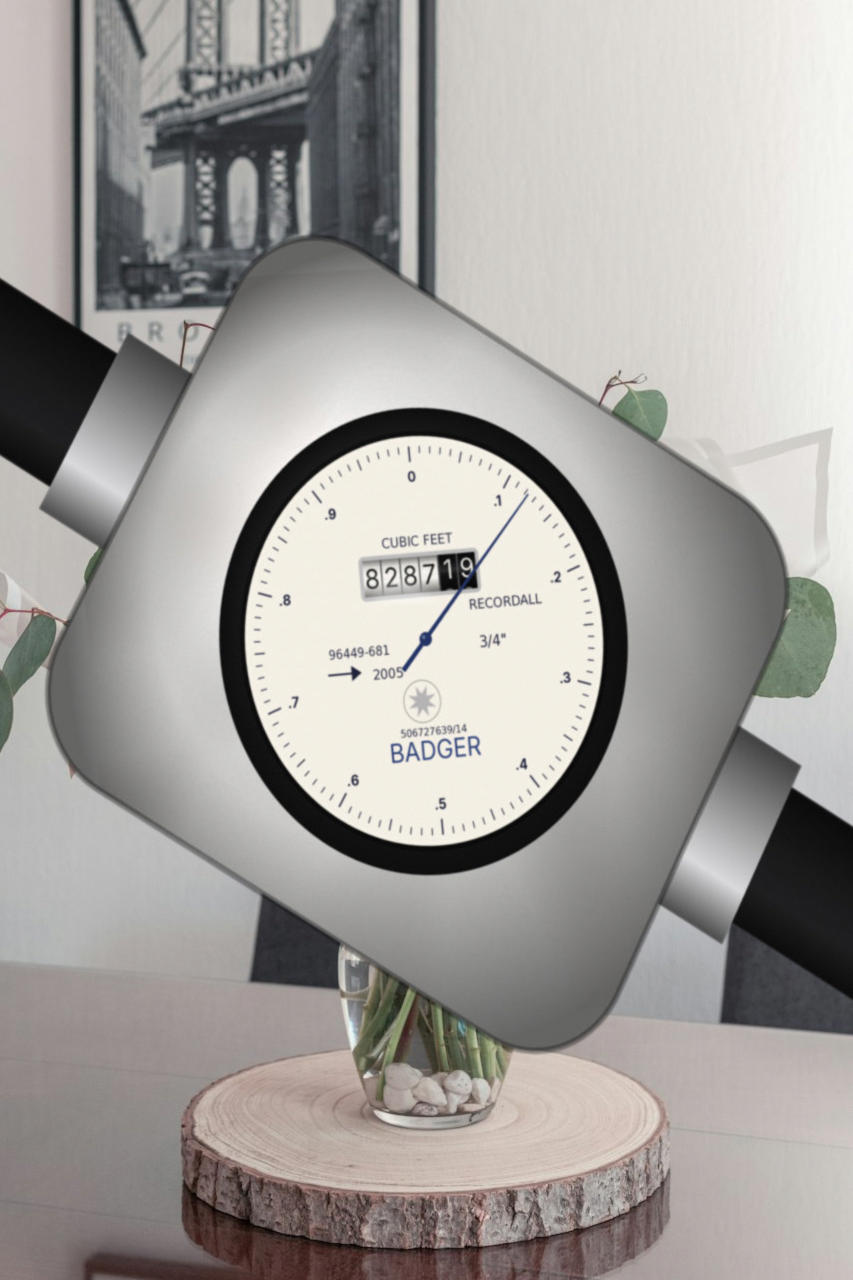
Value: 828719.12 ft³
